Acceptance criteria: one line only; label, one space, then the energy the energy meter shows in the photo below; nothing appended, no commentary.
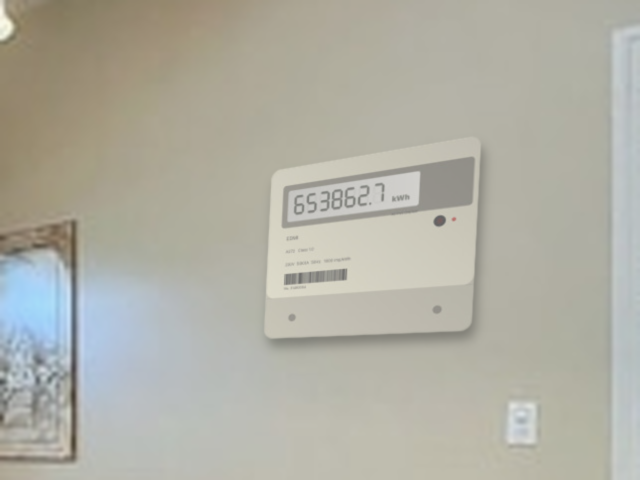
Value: 653862.7 kWh
